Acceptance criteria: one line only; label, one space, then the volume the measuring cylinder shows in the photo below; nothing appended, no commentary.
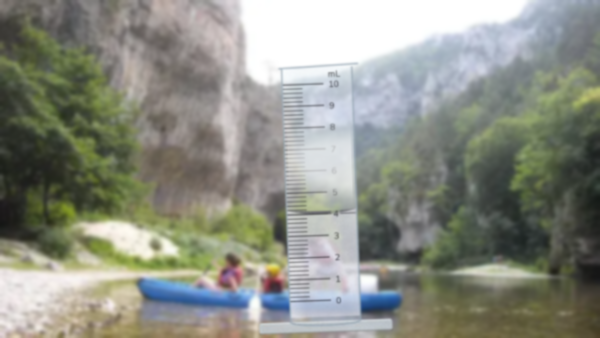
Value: 4 mL
